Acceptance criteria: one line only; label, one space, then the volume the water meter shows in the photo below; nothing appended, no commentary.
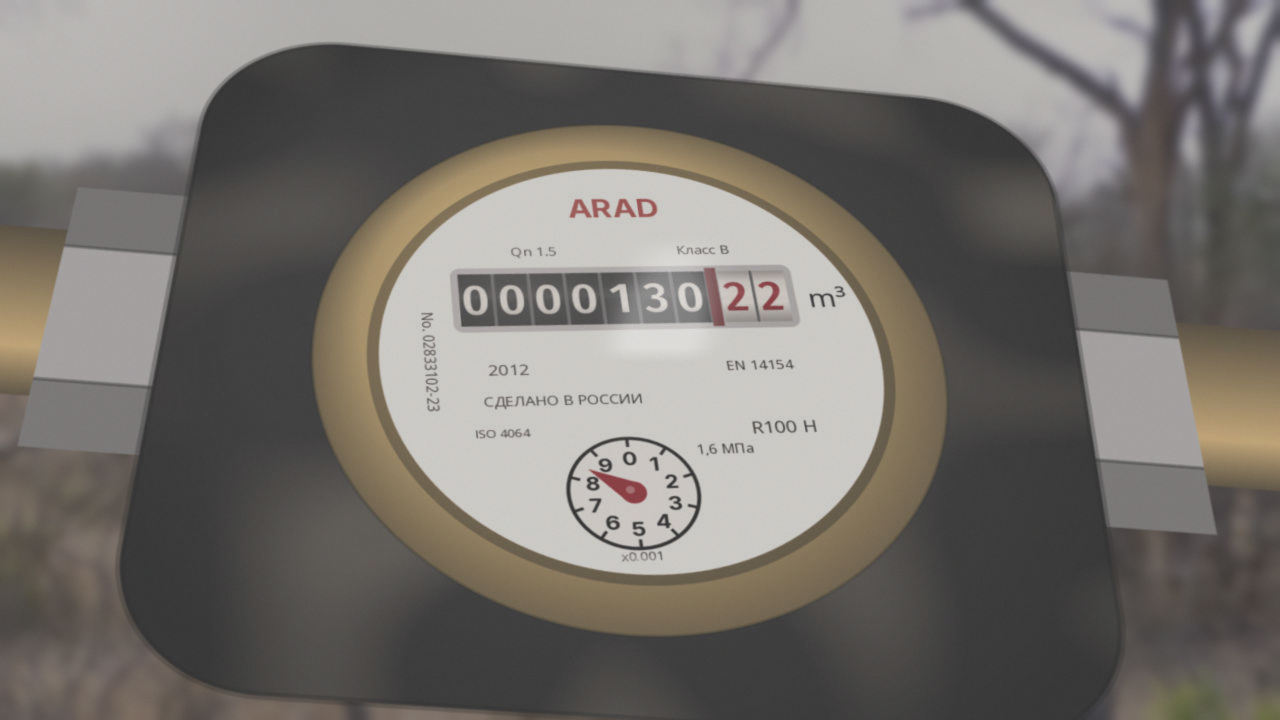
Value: 130.228 m³
